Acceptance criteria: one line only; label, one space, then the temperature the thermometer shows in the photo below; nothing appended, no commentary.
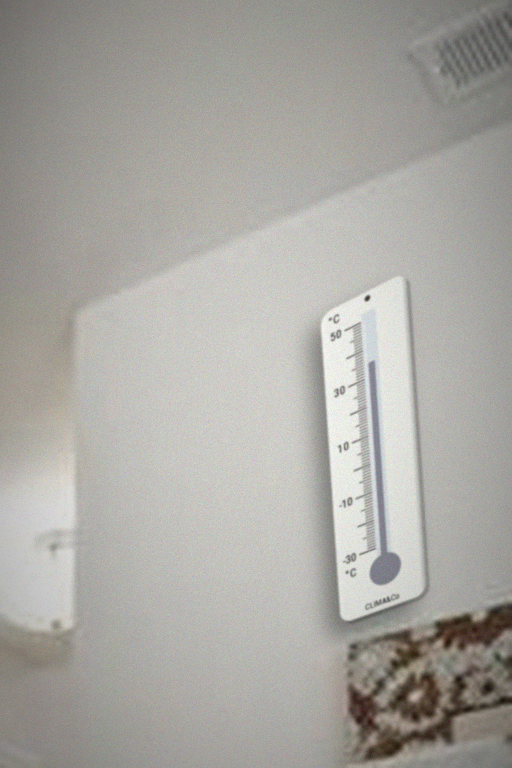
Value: 35 °C
